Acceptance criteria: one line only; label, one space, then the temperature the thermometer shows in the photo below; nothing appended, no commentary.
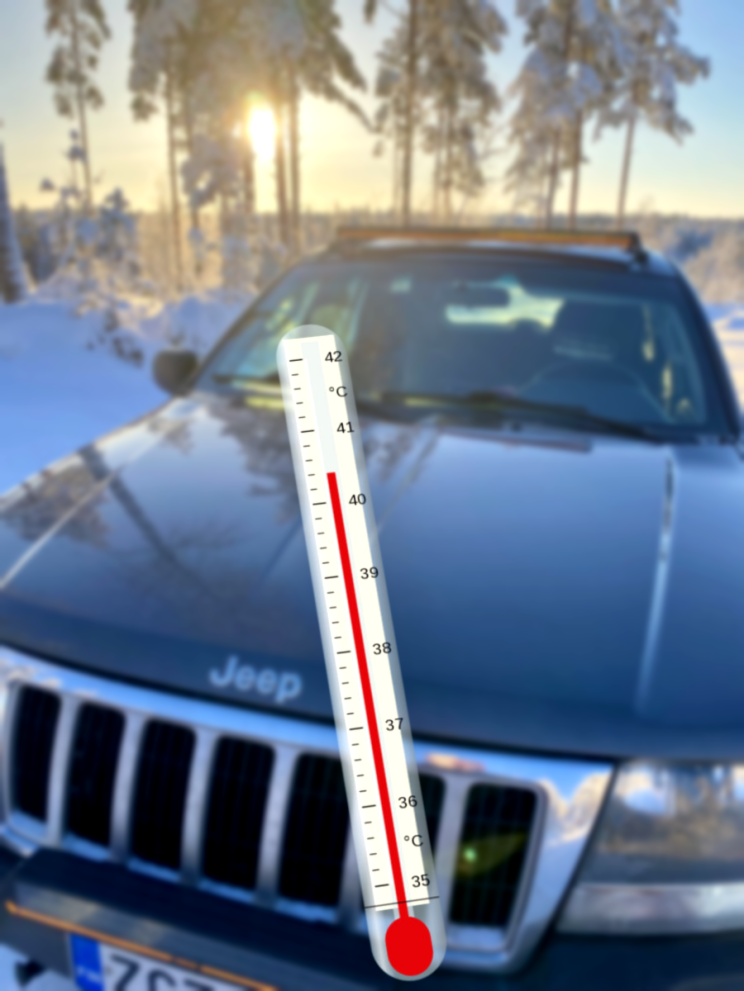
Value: 40.4 °C
